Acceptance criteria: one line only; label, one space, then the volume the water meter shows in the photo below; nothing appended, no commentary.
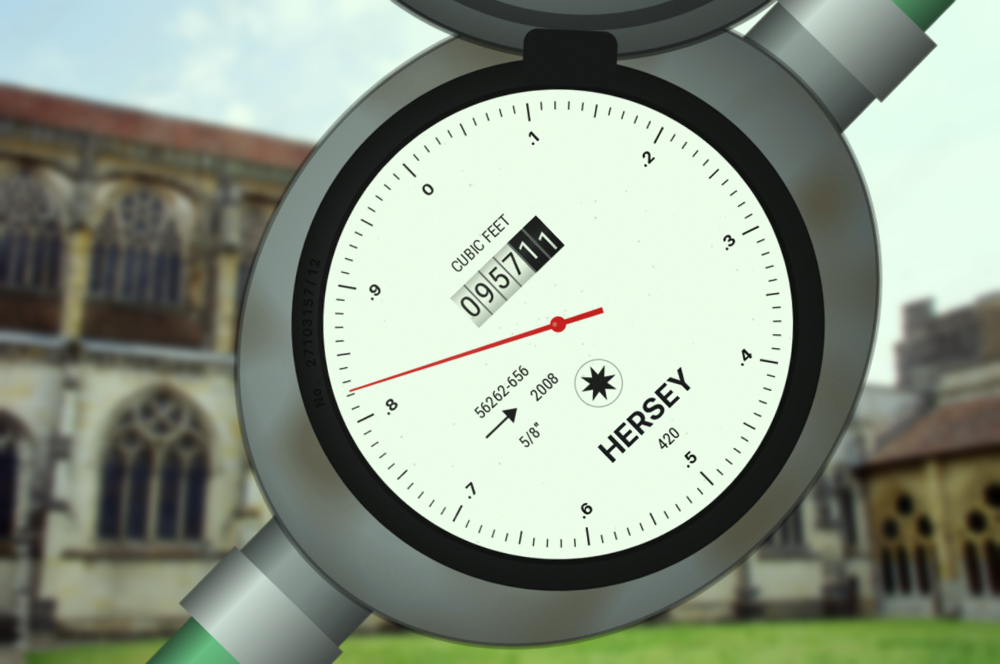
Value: 95710.82 ft³
